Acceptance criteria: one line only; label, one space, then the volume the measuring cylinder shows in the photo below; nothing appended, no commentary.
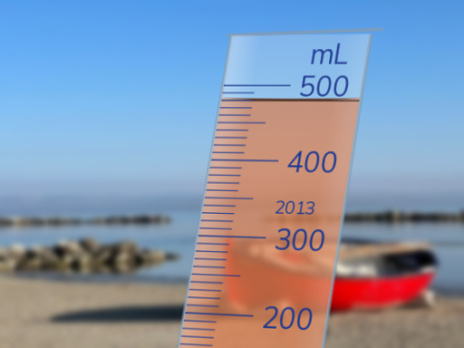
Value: 480 mL
